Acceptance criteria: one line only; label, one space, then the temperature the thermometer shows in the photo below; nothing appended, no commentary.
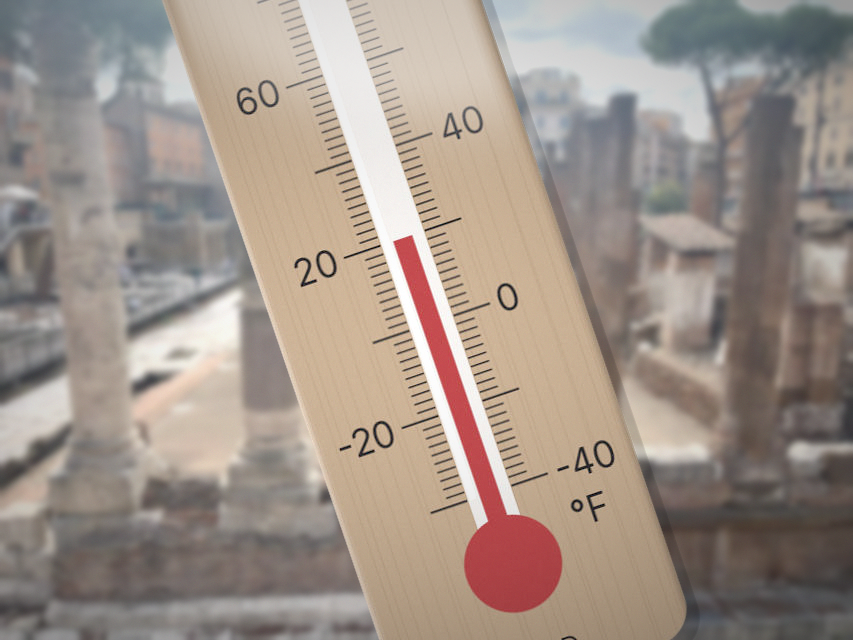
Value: 20 °F
